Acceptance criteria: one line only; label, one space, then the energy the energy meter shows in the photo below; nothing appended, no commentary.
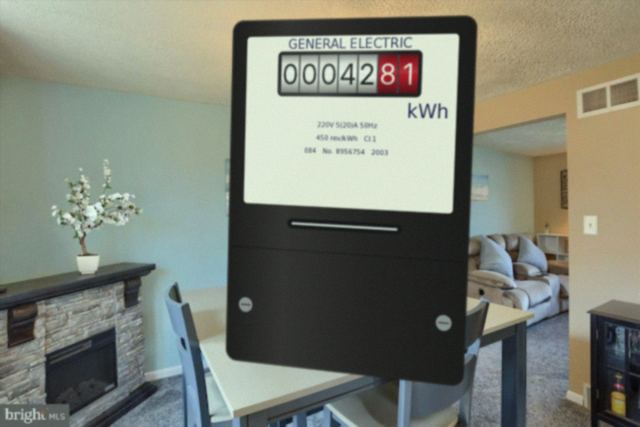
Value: 42.81 kWh
